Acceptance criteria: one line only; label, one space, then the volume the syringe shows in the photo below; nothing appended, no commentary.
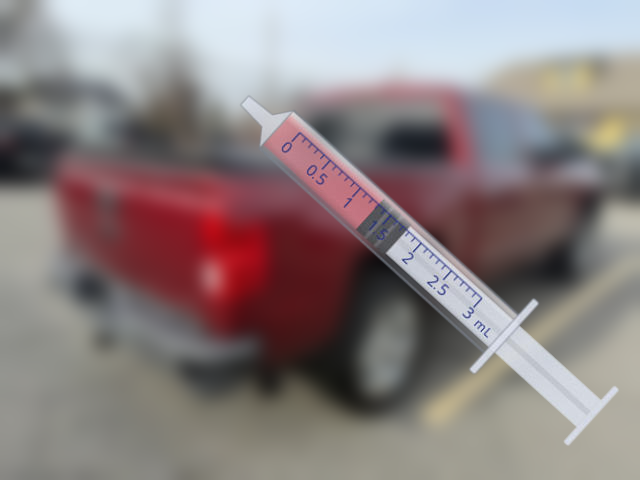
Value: 1.3 mL
